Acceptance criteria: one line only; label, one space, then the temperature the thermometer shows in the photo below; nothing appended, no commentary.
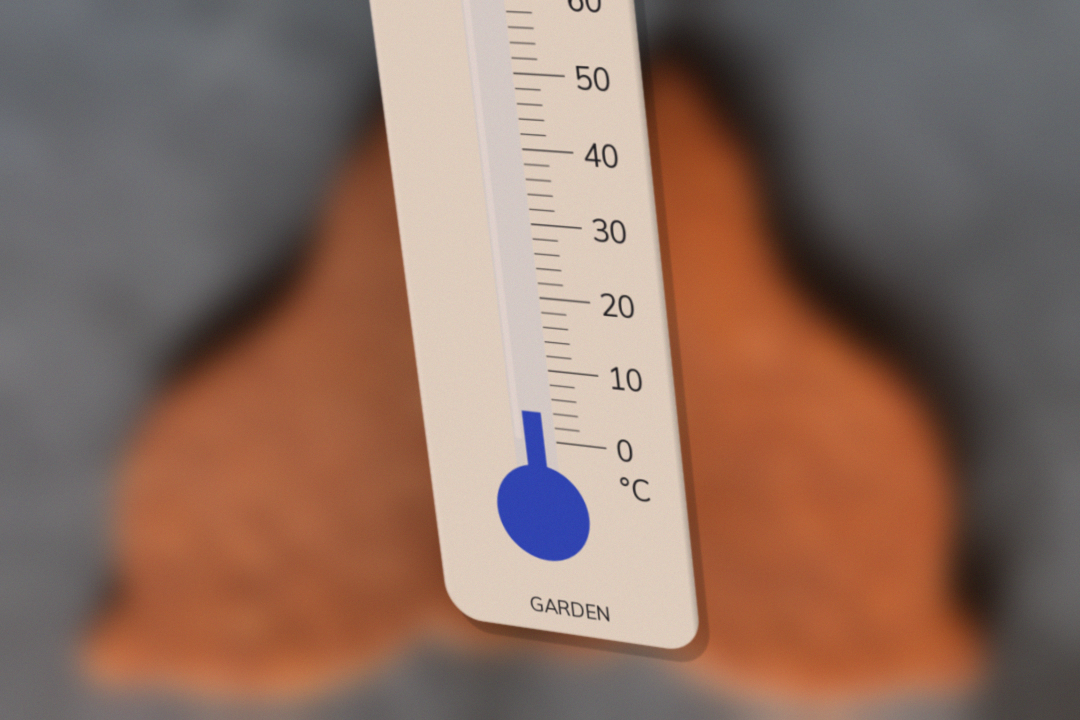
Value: 4 °C
